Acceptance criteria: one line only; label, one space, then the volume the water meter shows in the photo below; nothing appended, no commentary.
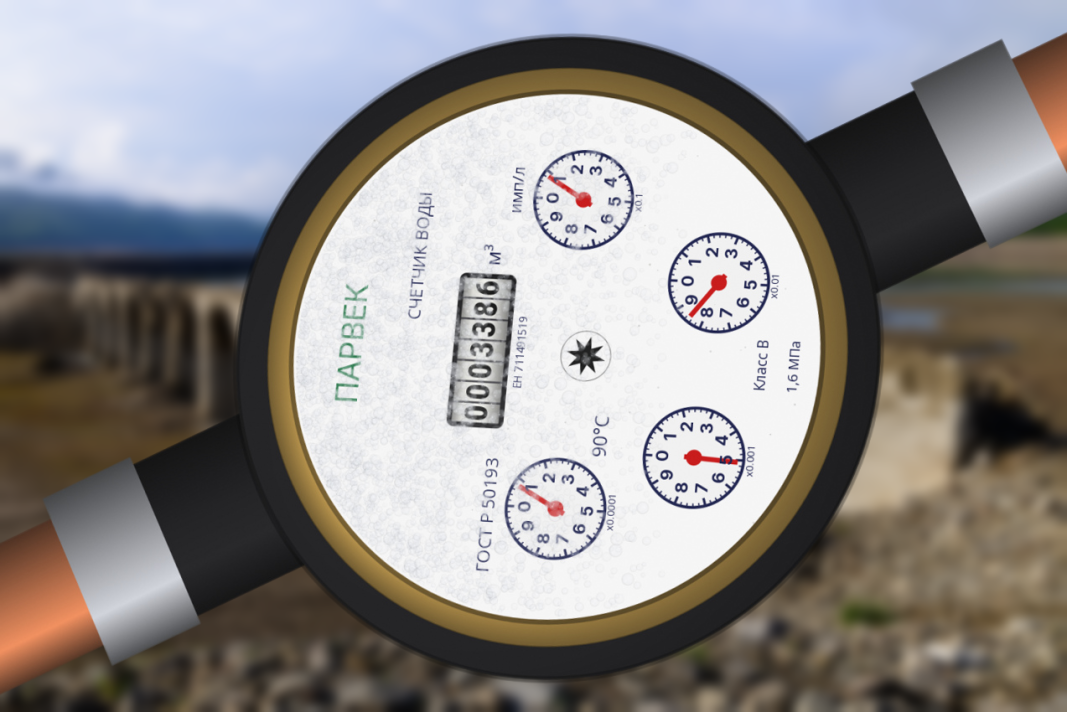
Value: 3386.0850 m³
